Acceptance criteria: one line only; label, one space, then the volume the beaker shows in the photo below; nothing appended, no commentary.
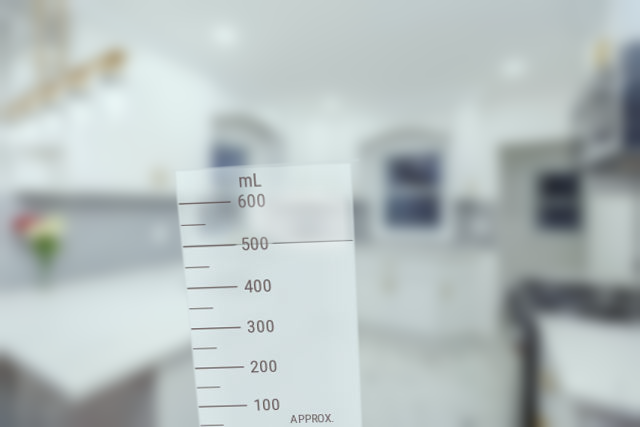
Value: 500 mL
